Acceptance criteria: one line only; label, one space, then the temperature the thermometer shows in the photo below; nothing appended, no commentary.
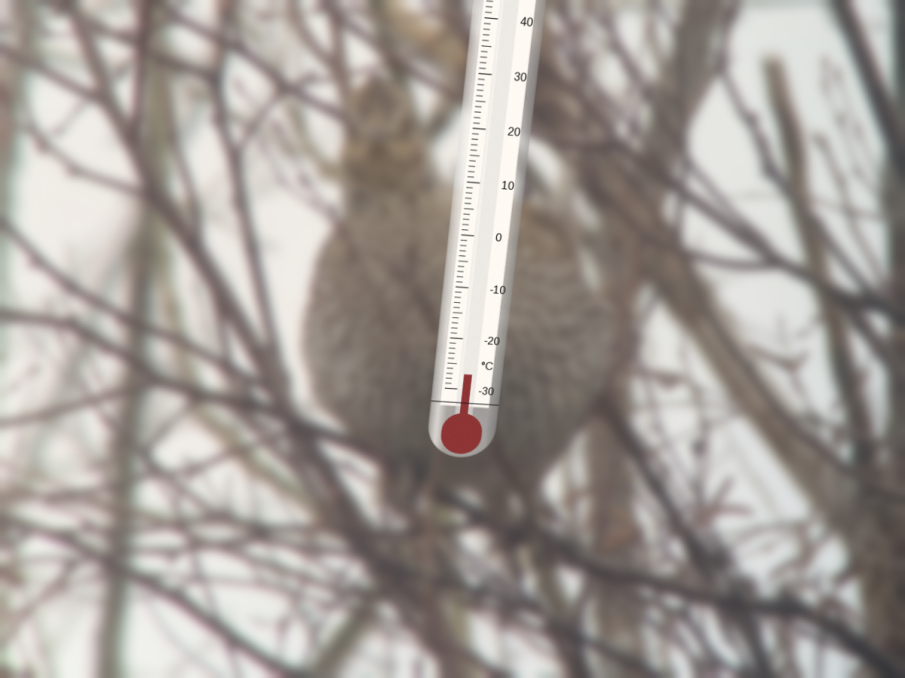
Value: -27 °C
